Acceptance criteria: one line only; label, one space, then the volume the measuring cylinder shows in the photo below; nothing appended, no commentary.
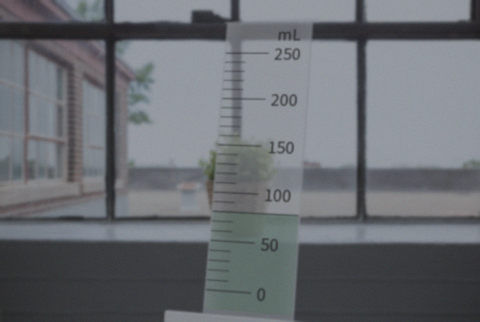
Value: 80 mL
